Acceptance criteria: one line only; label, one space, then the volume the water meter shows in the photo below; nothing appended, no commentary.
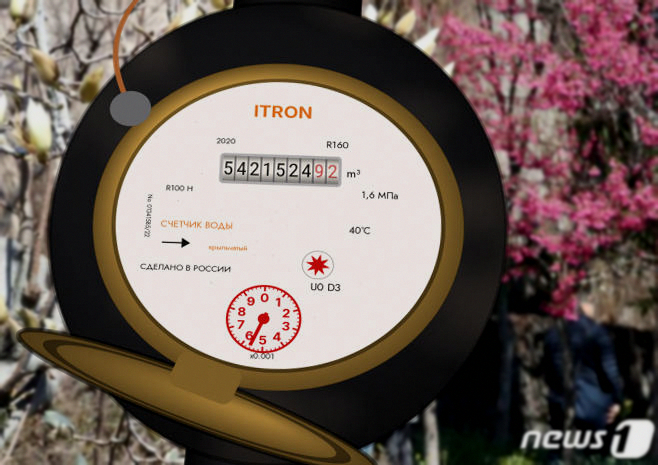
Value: 5421524.925 m³
